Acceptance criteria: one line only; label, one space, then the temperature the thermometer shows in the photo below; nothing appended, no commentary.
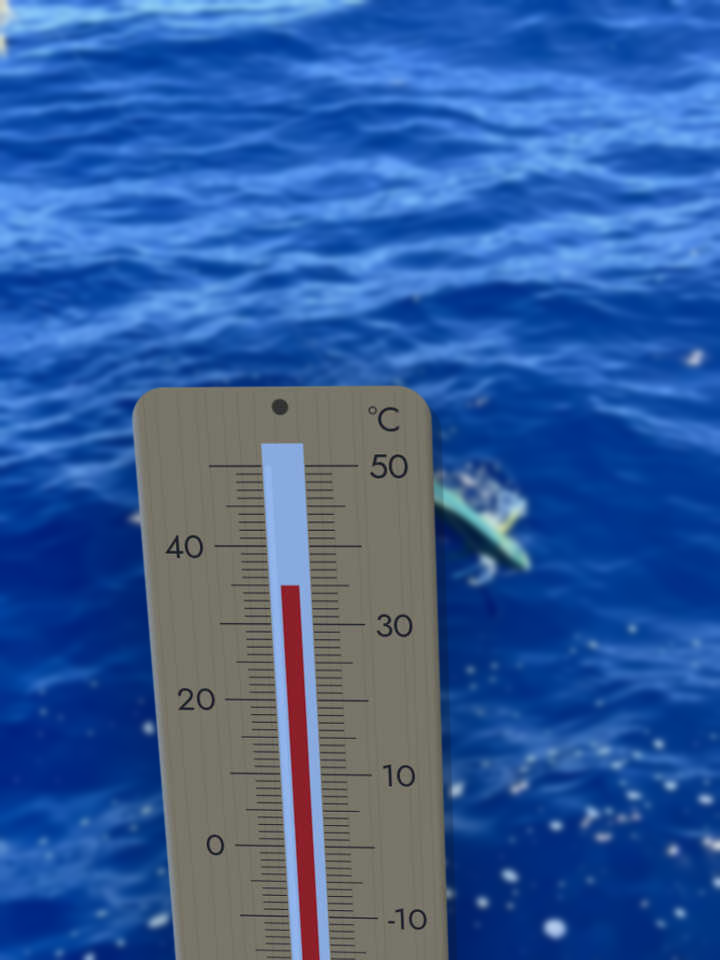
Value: 35 °C
